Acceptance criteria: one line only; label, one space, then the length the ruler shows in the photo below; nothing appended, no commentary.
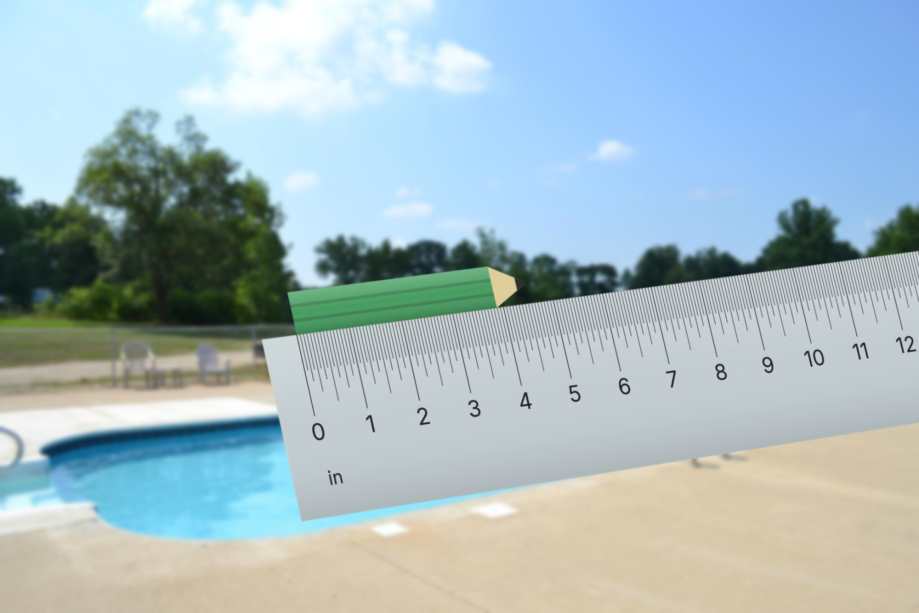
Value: 4.5 in
